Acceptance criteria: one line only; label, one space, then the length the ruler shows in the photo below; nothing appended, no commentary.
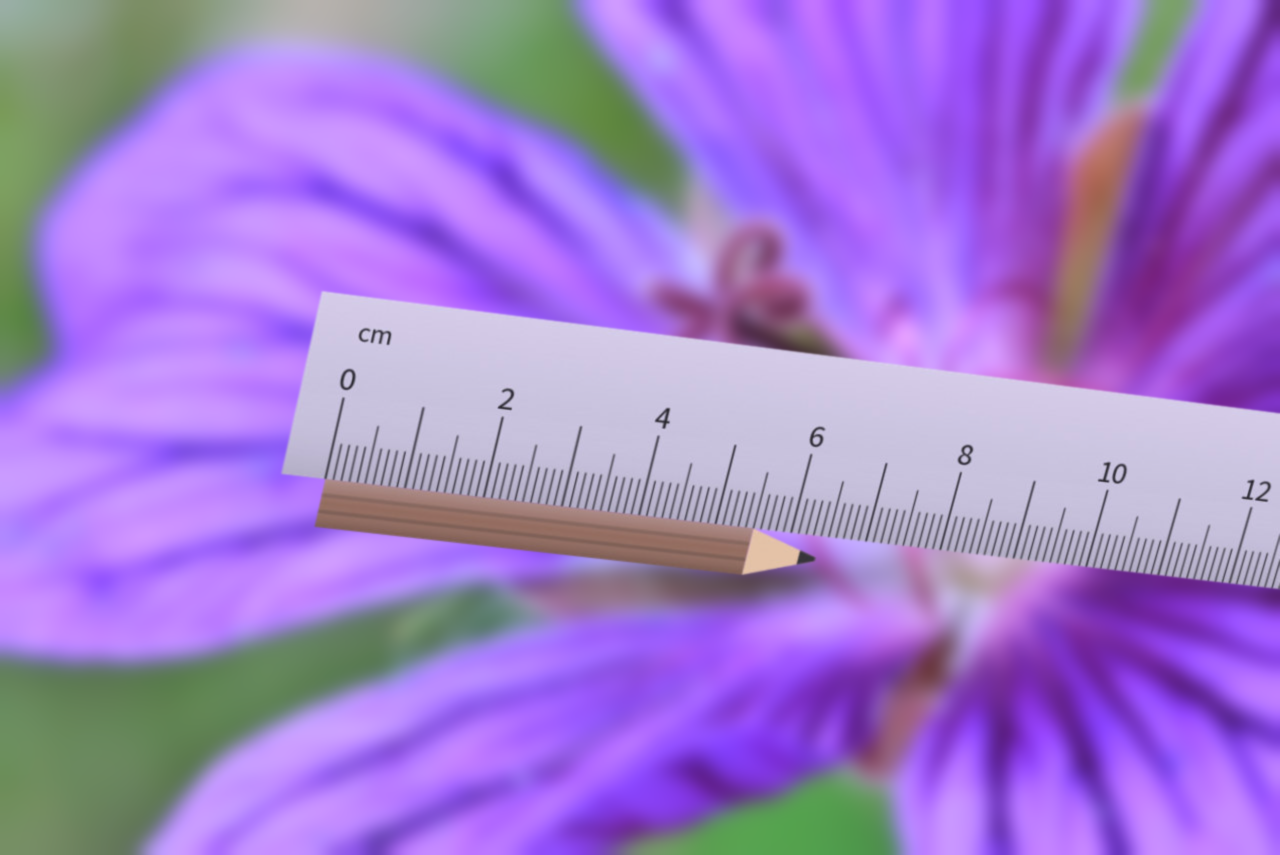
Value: 6.4 cm
